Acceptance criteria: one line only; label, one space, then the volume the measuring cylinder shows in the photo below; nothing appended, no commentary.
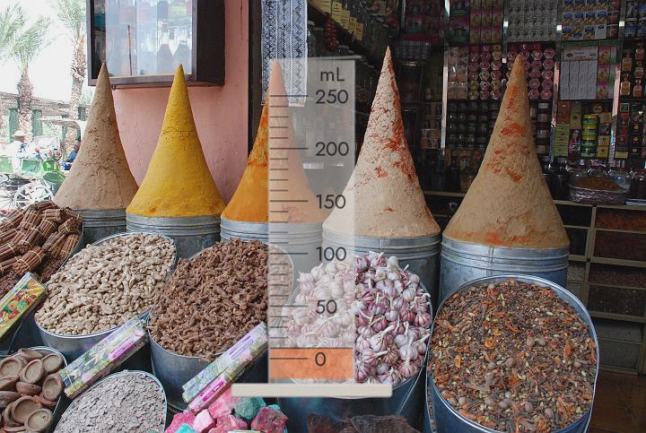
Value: 10 mL
